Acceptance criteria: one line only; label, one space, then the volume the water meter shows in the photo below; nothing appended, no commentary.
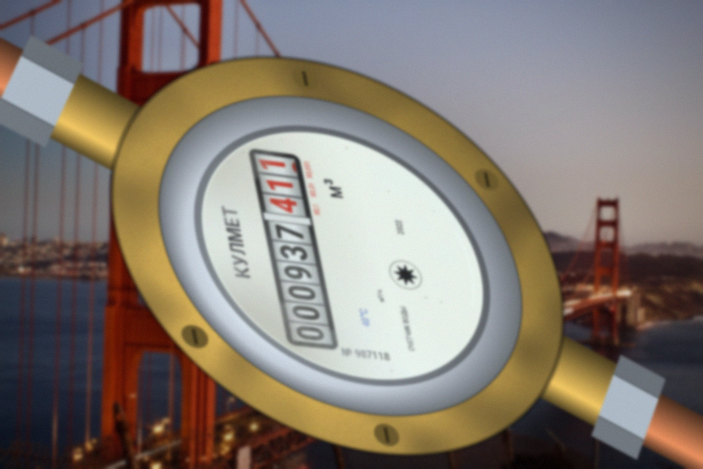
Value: 937.411 m³
